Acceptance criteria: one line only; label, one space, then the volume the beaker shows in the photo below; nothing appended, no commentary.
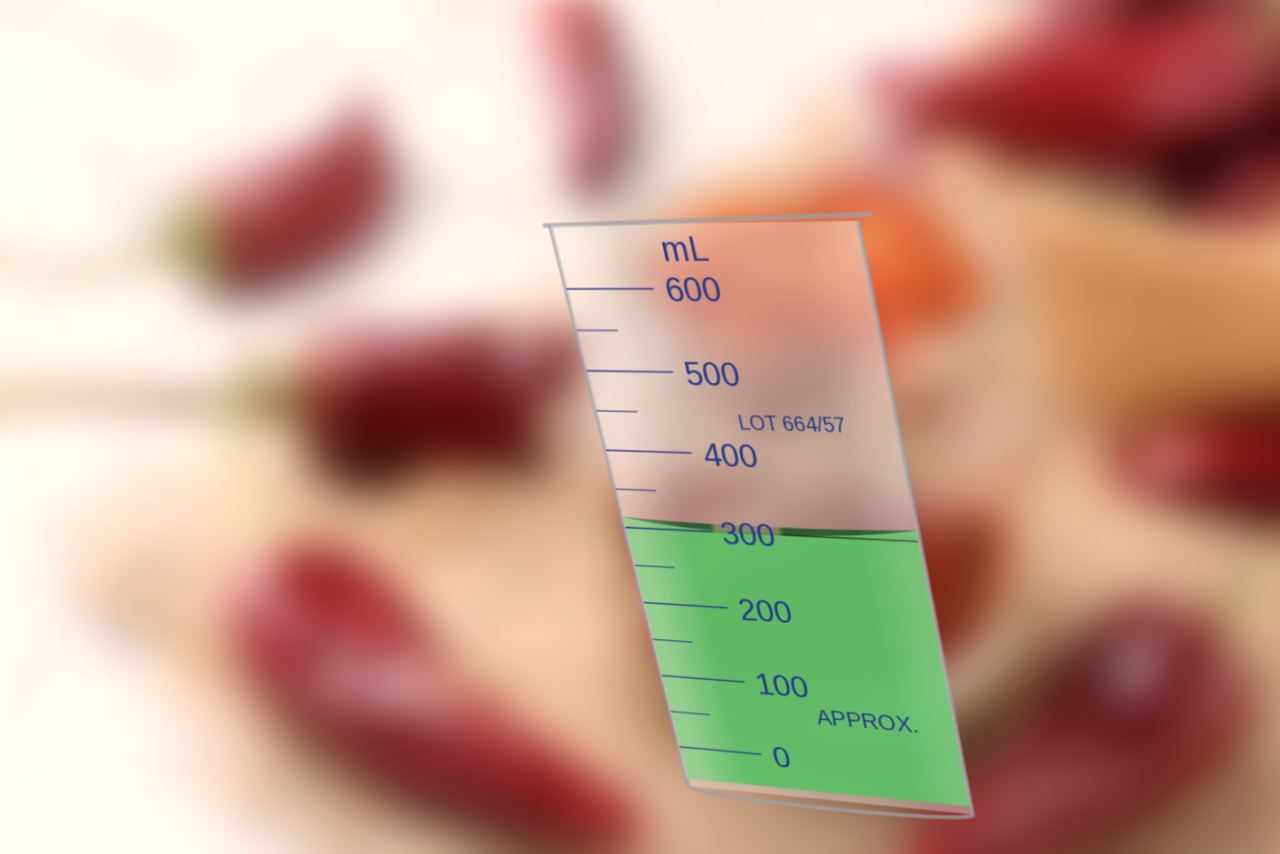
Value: 300 mL
